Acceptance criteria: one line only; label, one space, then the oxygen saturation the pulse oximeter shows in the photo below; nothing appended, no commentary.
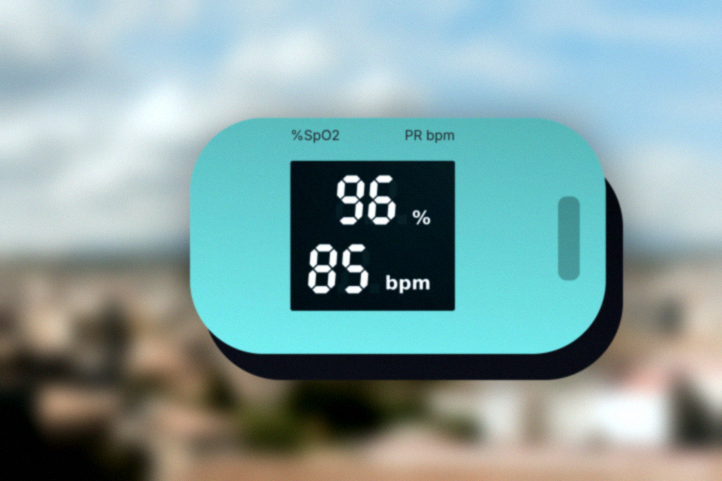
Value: 96 %
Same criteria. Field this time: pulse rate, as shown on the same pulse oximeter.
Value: 85 bpm
